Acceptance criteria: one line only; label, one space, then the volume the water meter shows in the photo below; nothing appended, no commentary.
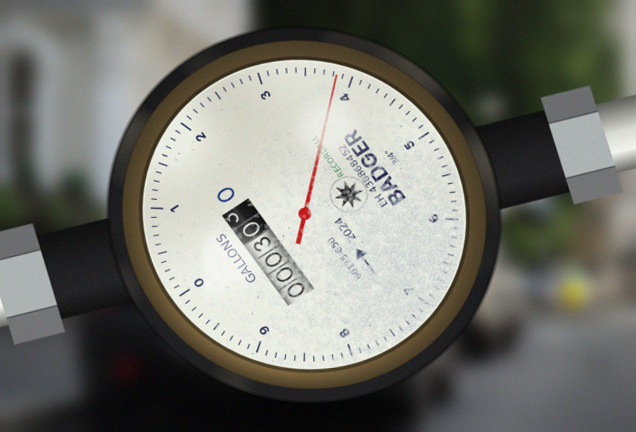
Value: 3033.8 gal
